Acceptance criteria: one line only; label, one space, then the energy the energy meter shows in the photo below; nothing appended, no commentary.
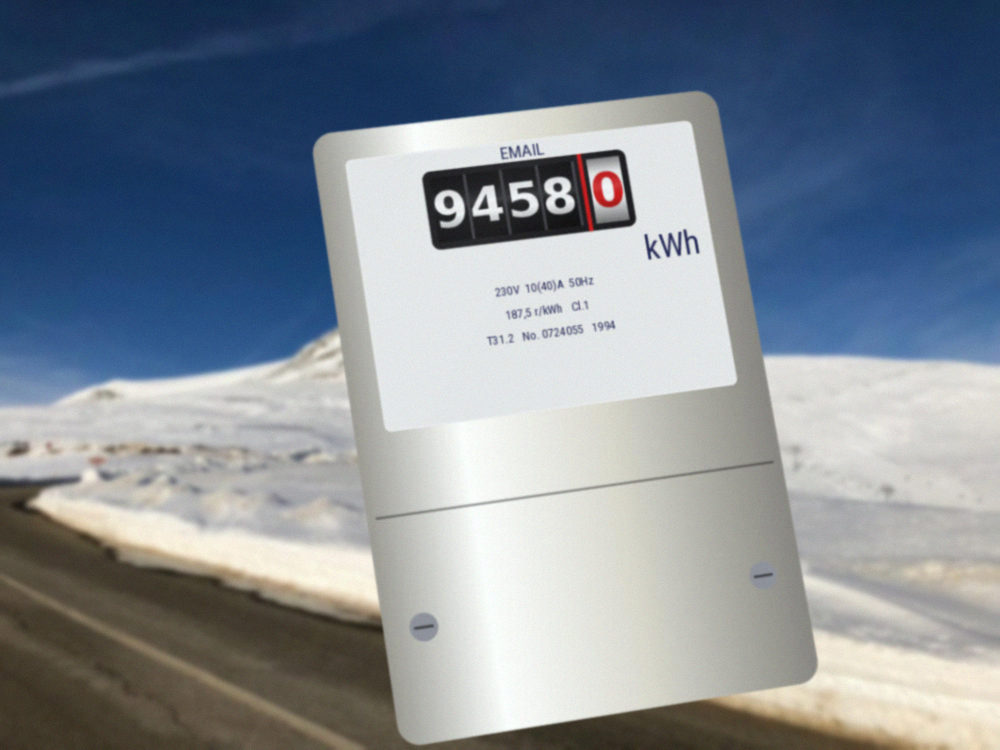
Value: 9458.0 kWh
